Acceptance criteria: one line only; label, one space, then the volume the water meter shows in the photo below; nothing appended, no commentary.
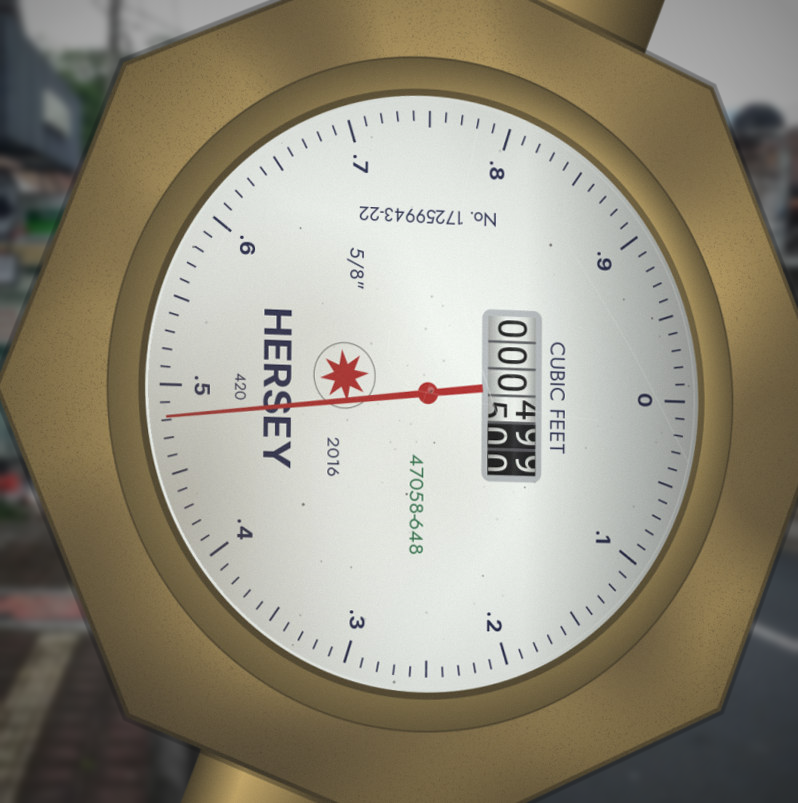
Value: 499.48 ft³
